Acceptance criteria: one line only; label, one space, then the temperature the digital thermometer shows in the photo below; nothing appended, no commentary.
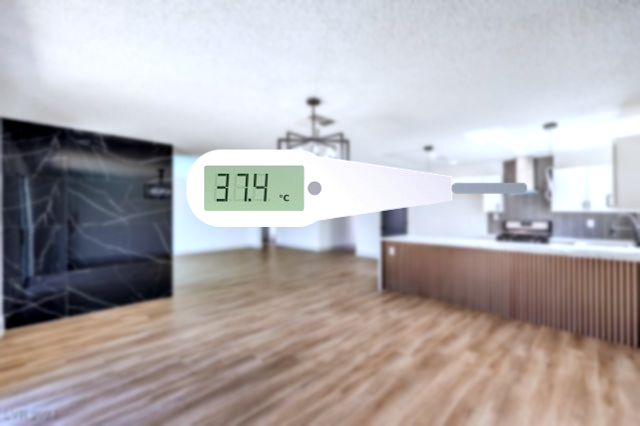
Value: 37.4 °C
